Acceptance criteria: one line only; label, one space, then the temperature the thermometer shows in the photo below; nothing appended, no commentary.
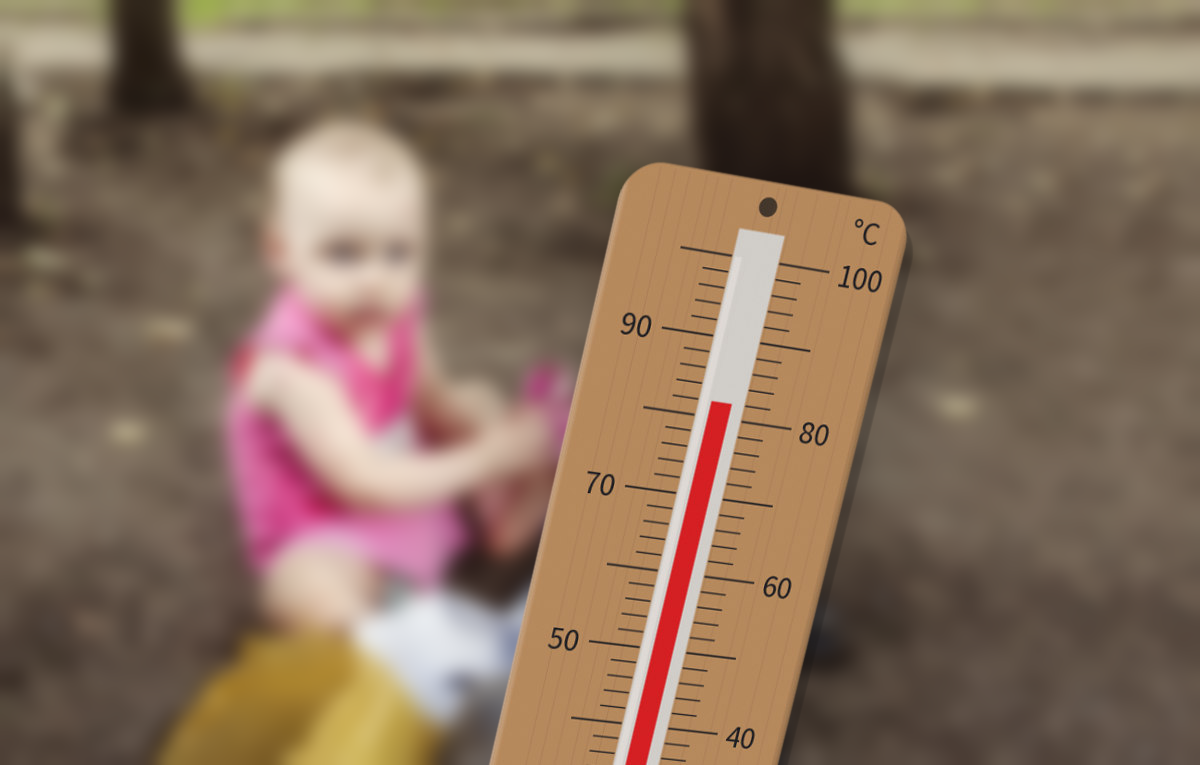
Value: 82 °C
